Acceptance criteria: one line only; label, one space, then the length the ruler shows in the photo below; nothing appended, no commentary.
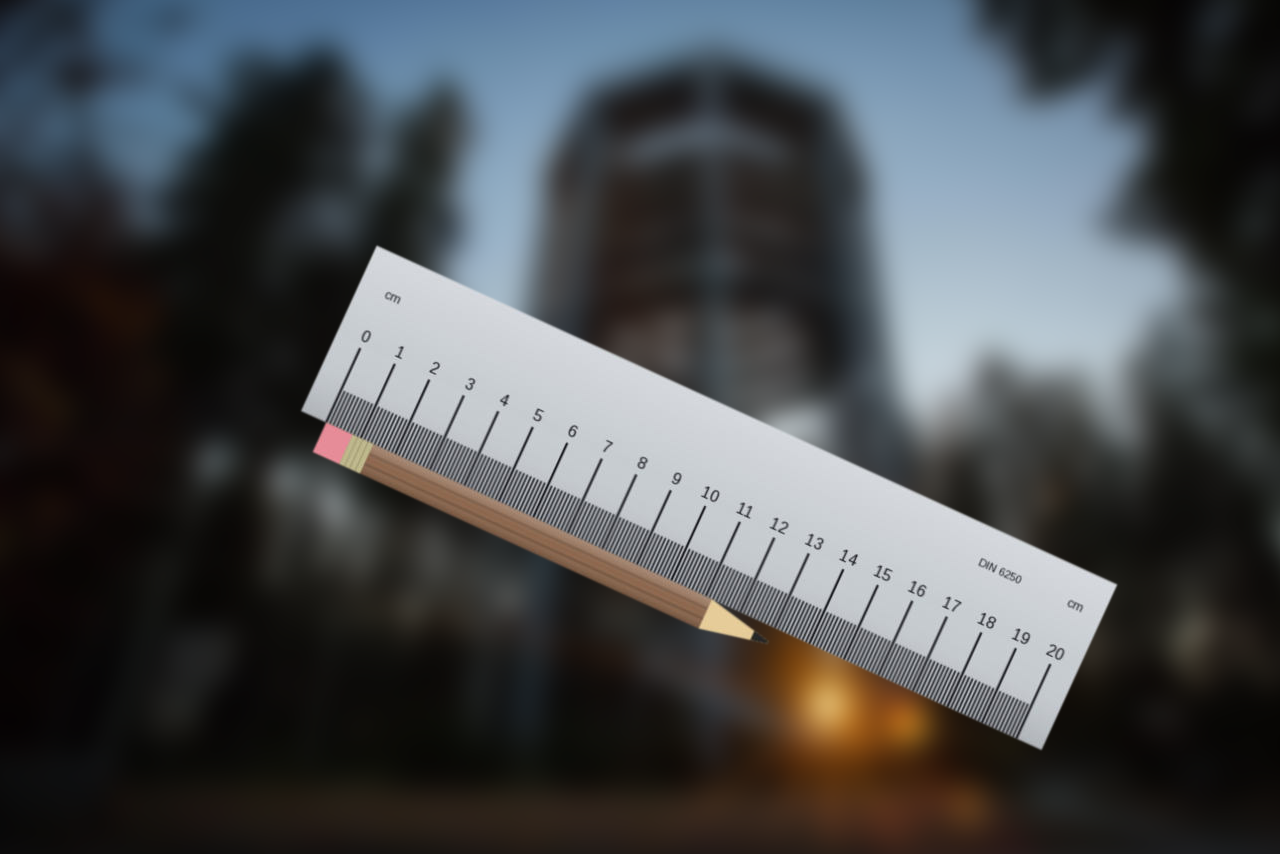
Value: 13 cm
